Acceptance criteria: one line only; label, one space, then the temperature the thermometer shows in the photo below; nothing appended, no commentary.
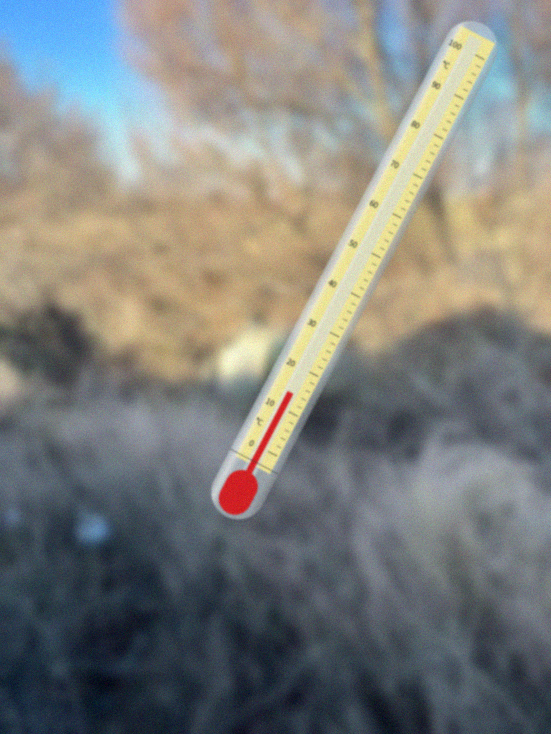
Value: 14 °C
